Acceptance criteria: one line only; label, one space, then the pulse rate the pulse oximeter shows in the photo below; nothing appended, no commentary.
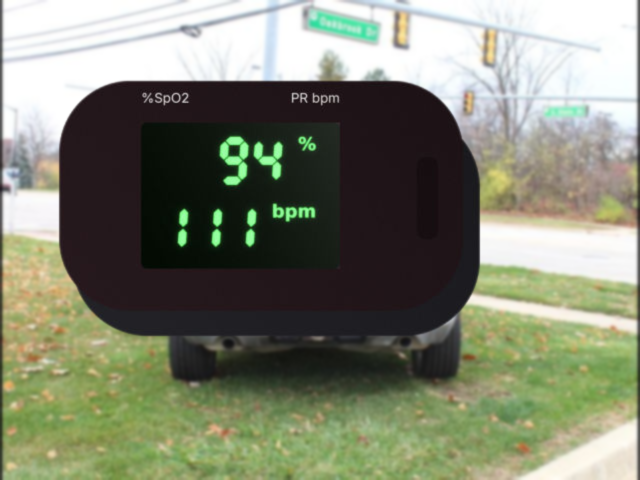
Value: 111 bpm
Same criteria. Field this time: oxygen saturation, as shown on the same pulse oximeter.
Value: 94 %
